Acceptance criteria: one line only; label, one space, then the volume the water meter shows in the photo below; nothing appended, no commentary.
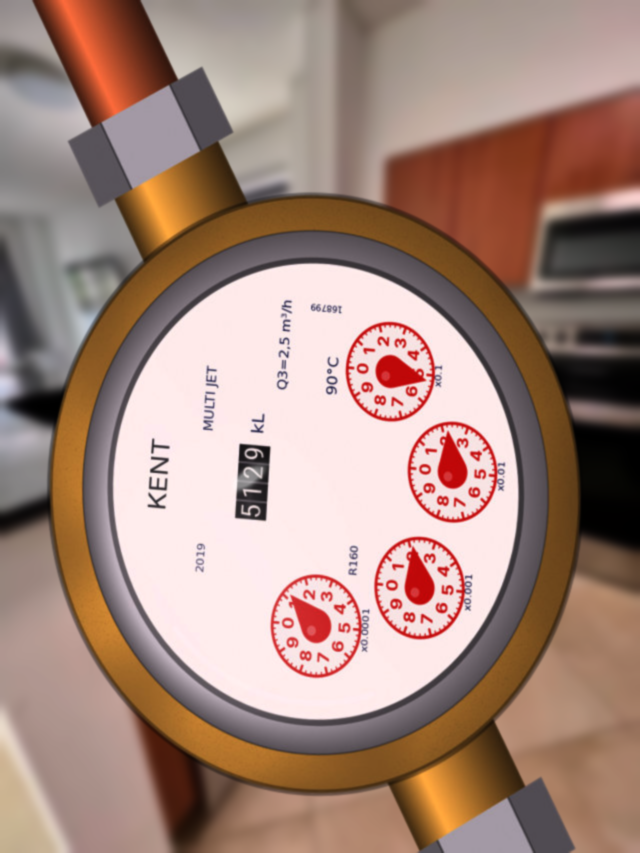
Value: 5129.5221 kL
